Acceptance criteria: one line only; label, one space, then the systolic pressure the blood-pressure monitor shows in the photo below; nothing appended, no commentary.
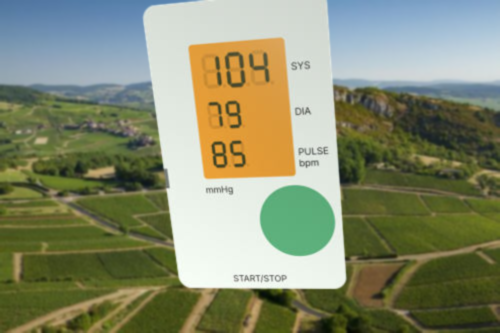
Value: 104 mmHg
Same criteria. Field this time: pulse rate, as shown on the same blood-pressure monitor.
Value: 85 bpm
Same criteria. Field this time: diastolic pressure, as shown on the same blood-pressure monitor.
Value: 79 mmHg
